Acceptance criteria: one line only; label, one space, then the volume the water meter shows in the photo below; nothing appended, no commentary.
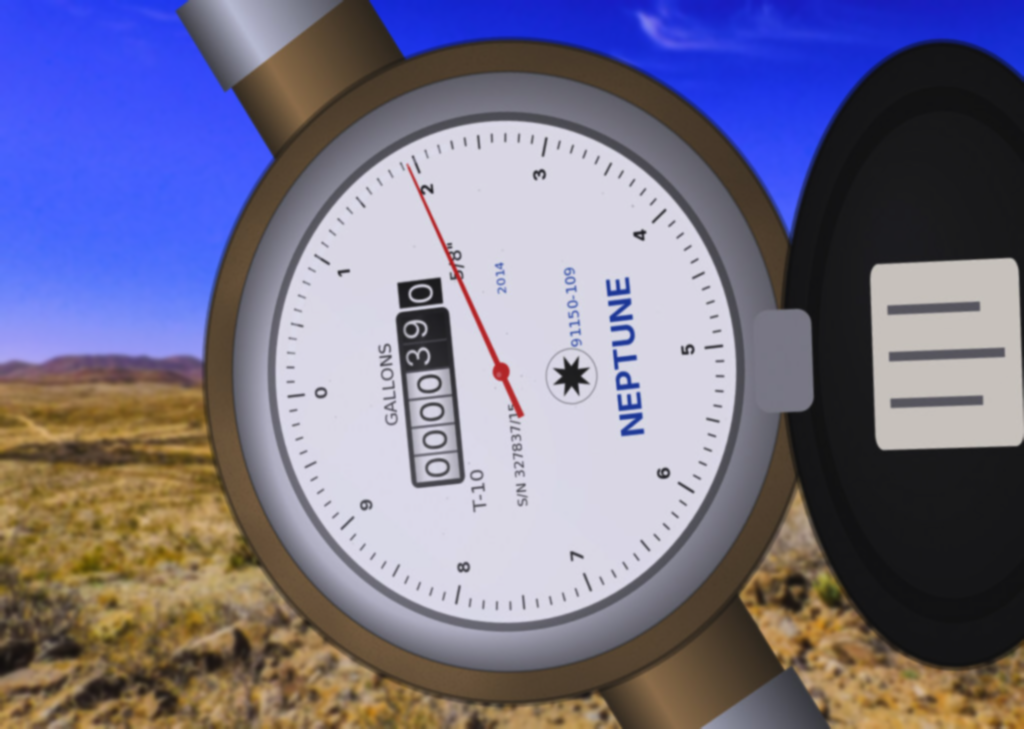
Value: 391.9 gal
